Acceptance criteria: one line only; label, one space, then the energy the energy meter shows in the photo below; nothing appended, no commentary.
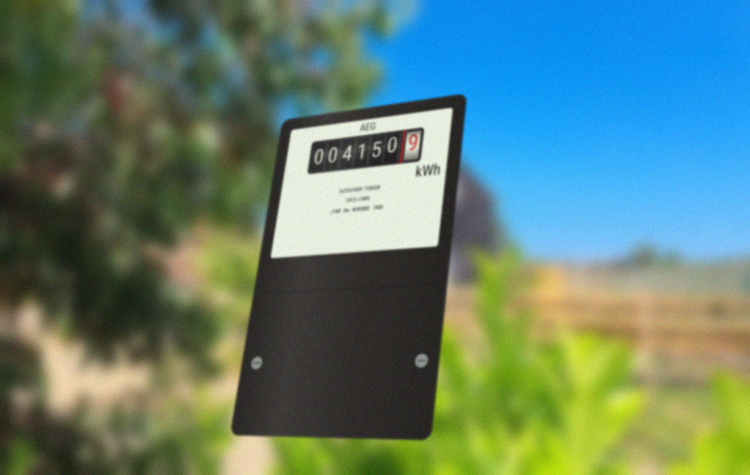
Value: 4150.9 kWh
